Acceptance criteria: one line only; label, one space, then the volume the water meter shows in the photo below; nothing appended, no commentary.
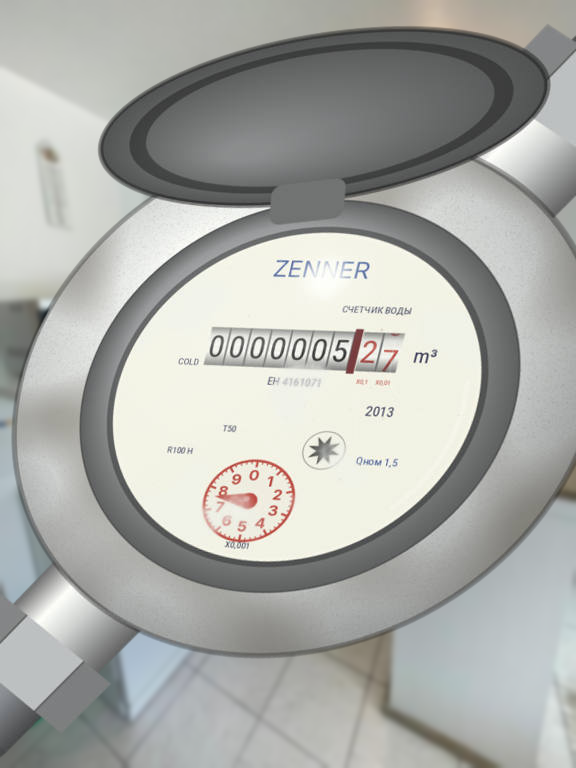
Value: 5.267 m³
